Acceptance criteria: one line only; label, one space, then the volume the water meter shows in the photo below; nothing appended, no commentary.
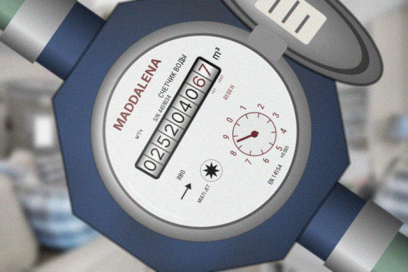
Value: 252040.678 m³
